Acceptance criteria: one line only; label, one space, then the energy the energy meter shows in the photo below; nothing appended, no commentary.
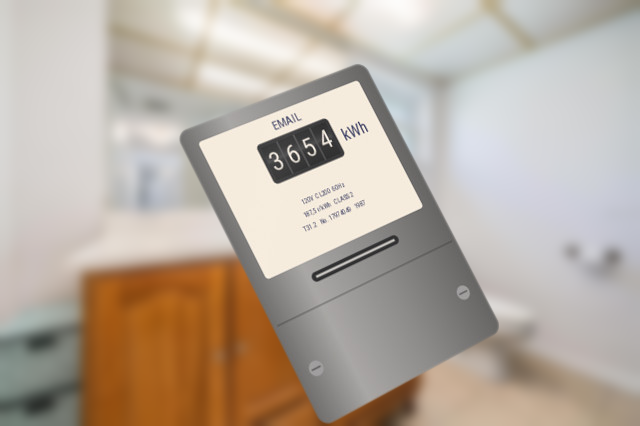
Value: 3654 kWh
